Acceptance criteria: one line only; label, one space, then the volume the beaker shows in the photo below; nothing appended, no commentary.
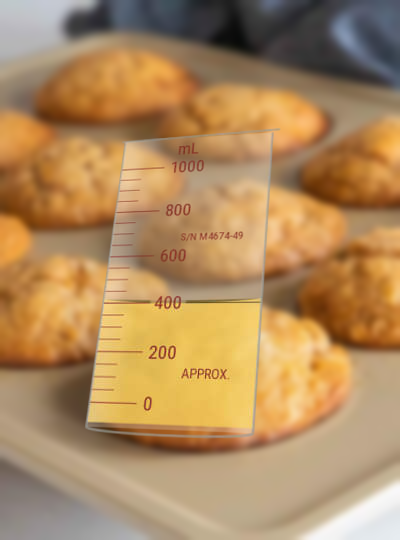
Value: 400 mL
